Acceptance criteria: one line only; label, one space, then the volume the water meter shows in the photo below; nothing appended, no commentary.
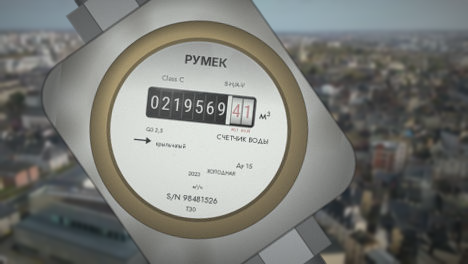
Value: 219569.41 m³
